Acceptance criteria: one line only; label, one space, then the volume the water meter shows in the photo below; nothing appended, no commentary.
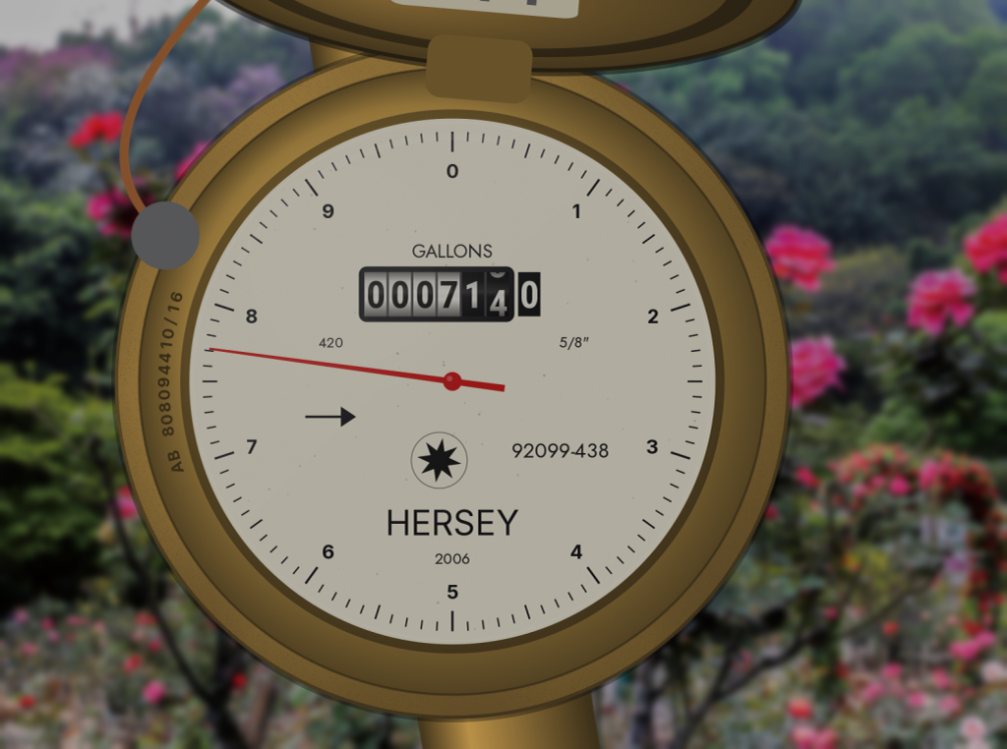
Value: 7137.7 gal
